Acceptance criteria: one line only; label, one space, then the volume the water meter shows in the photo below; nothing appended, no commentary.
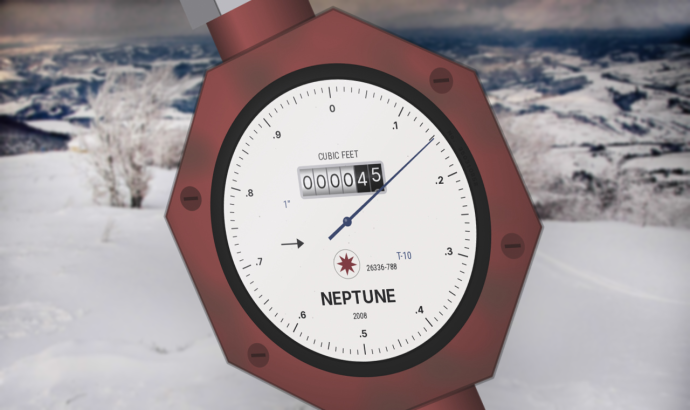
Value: 45.15 ft³
